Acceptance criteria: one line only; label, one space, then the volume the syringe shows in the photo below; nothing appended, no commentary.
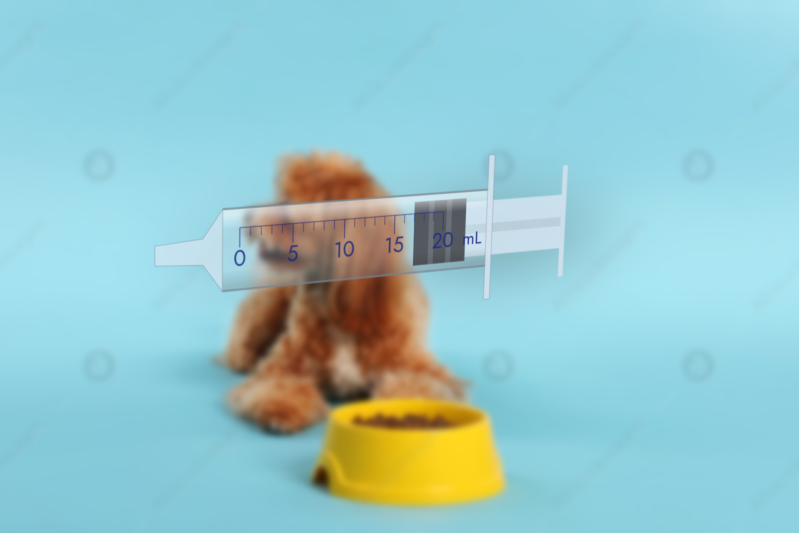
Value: 17 mL
